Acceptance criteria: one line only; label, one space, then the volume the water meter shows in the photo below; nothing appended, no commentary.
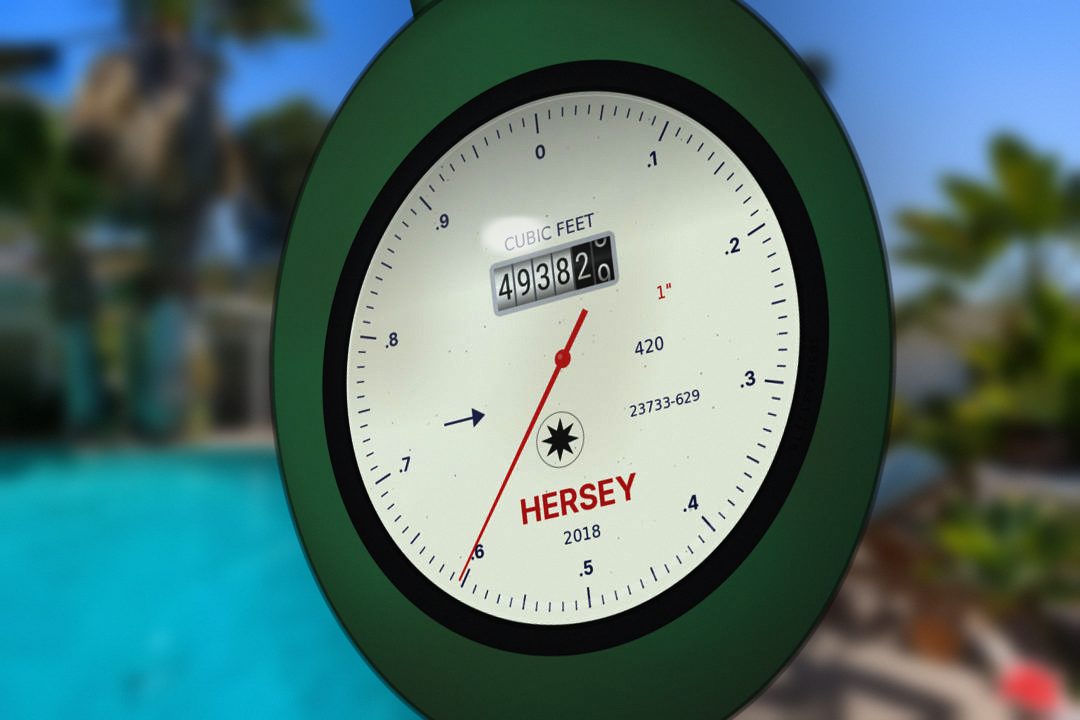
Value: 493828.60 ft³
